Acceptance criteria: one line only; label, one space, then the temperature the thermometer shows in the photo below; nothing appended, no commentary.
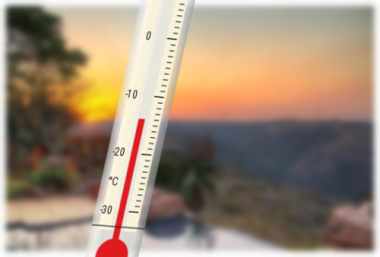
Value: -14 °C
